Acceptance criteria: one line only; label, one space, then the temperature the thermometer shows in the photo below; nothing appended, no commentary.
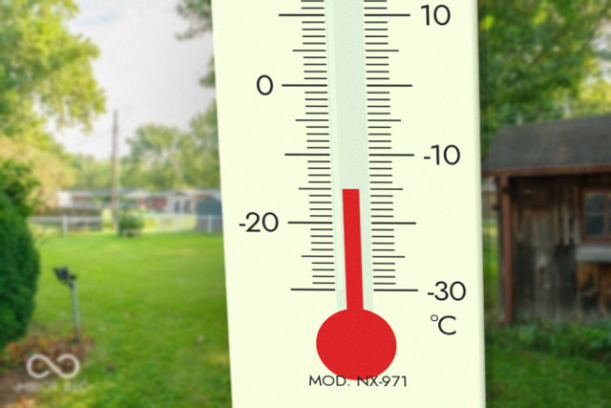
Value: -15 °C
